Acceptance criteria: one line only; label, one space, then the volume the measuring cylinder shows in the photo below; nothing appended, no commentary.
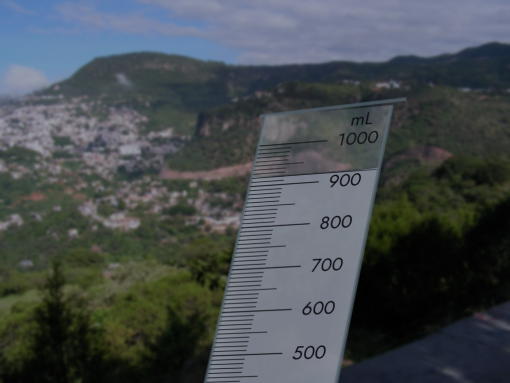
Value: 920 mL
